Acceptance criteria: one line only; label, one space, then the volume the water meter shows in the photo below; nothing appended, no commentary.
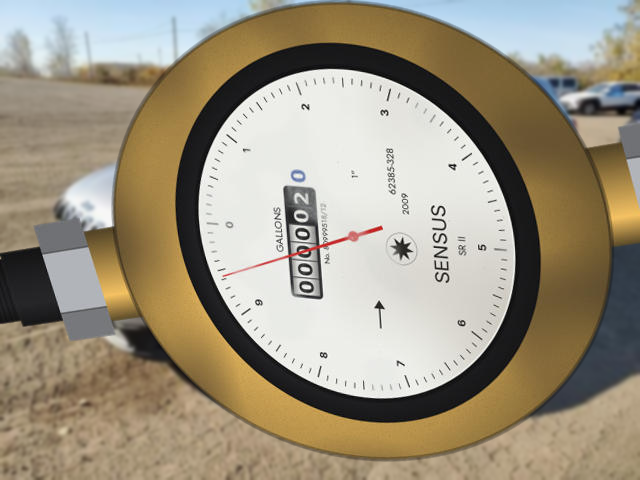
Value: 19.4 gal
